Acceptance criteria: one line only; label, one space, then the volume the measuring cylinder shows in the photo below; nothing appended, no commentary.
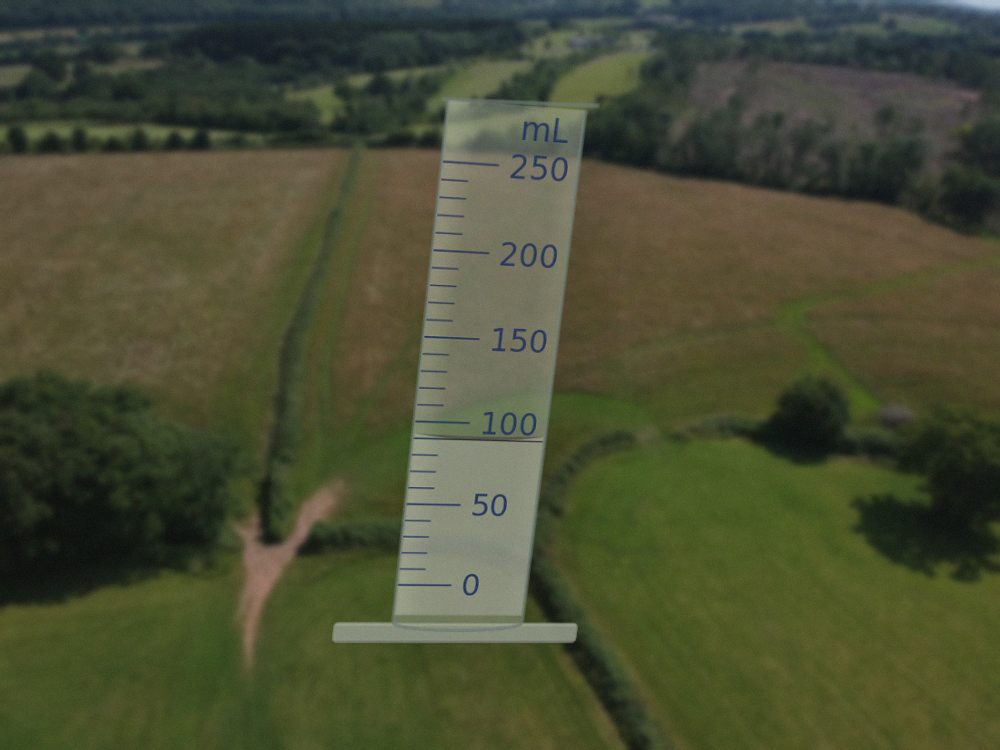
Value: 90 mL
